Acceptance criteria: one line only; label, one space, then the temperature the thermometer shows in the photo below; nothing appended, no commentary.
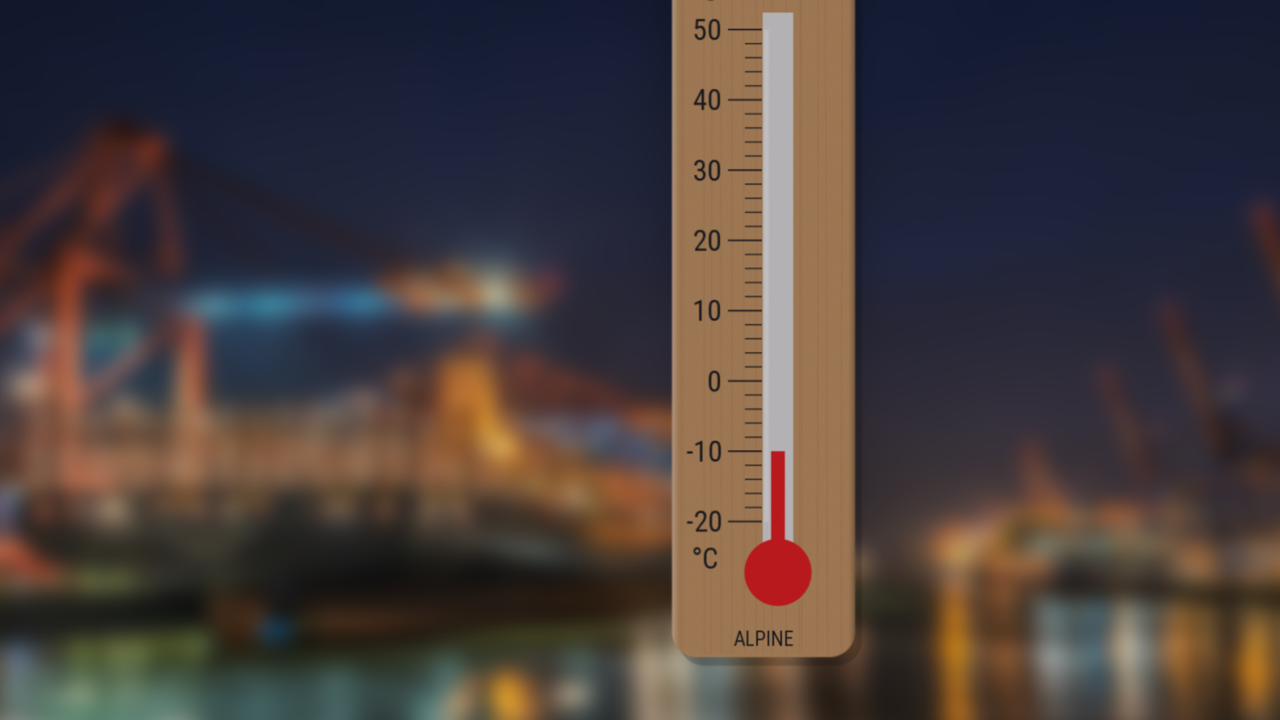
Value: -10 °C
